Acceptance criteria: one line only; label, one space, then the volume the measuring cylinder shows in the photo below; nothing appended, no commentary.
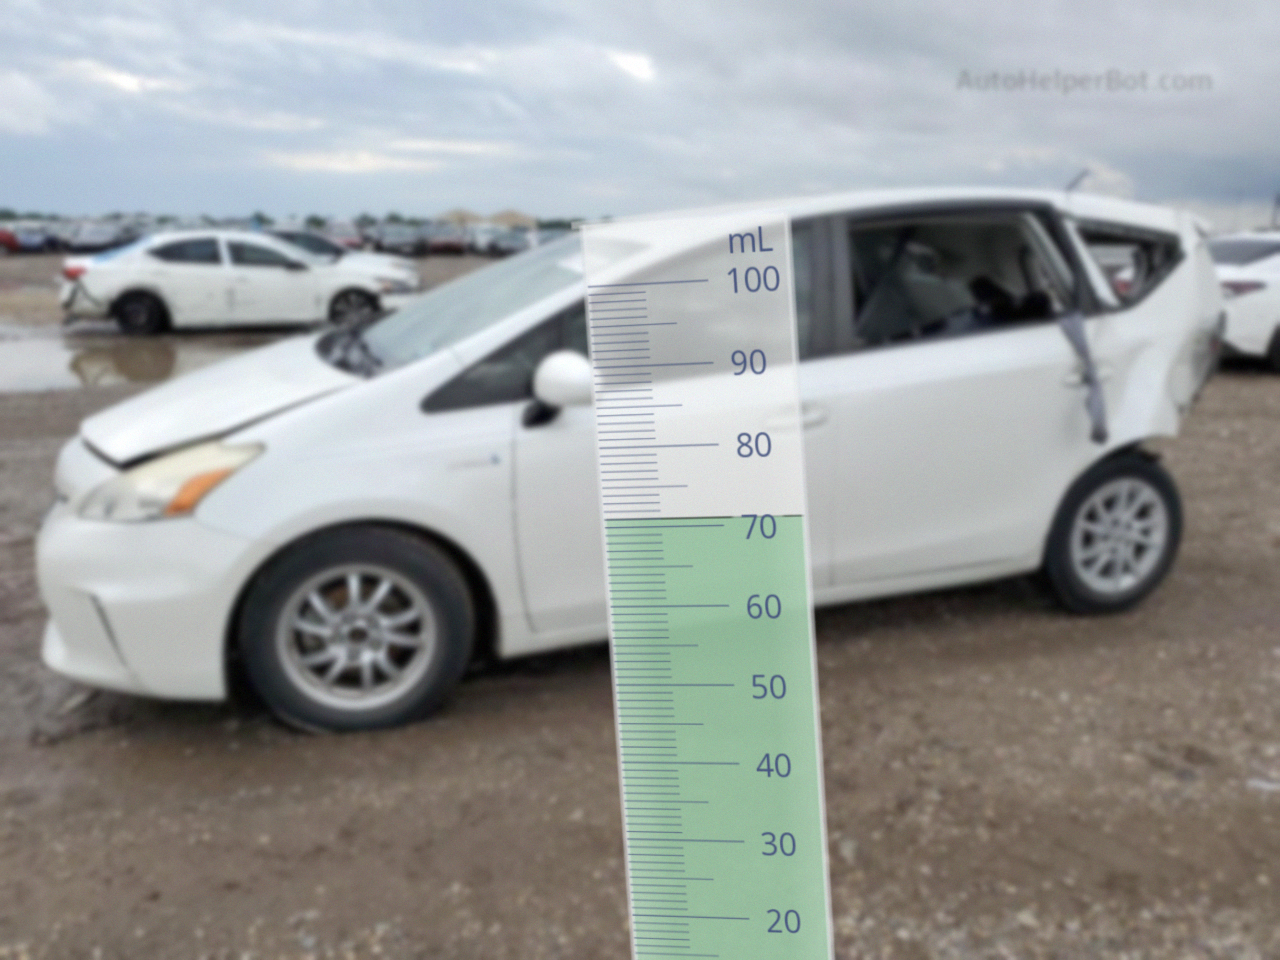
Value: 71 mL
